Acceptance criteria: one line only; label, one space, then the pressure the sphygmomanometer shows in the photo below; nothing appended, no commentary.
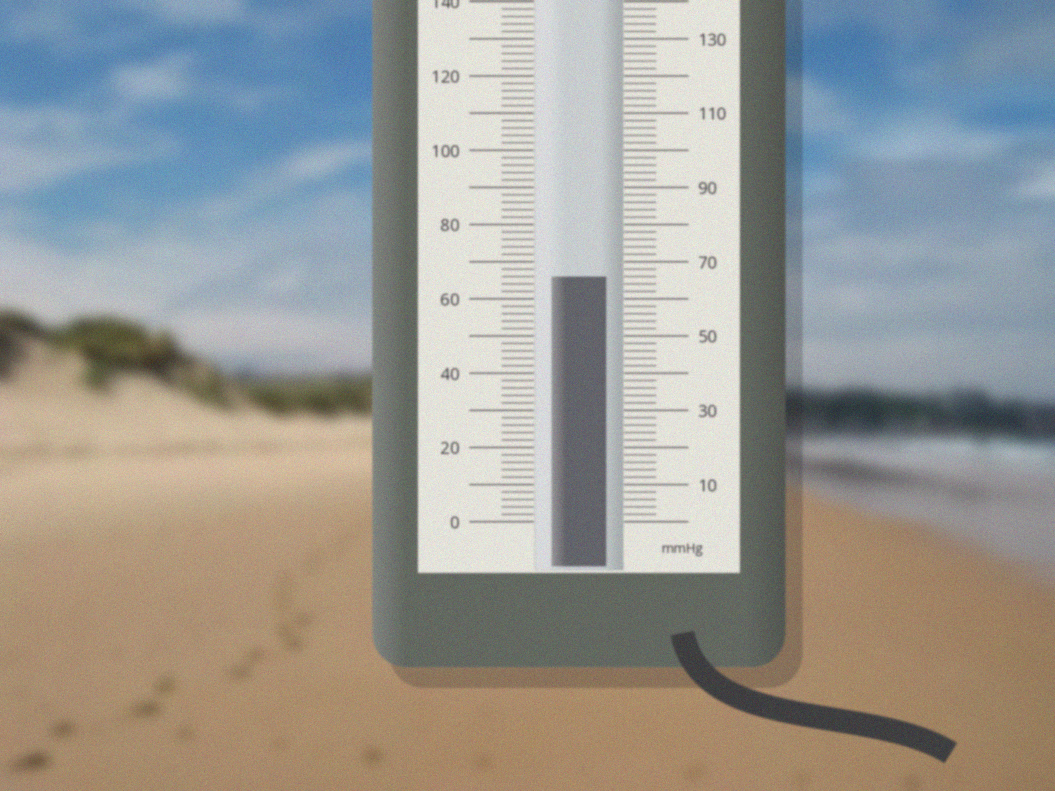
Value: 66 mmHg
